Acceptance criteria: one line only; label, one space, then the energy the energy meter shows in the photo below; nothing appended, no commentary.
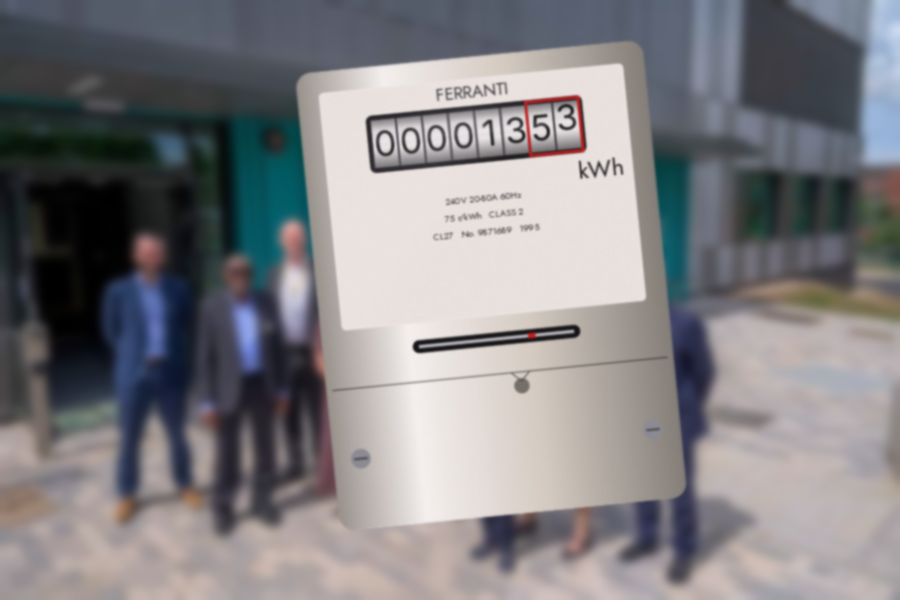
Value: 13.53 kWh
